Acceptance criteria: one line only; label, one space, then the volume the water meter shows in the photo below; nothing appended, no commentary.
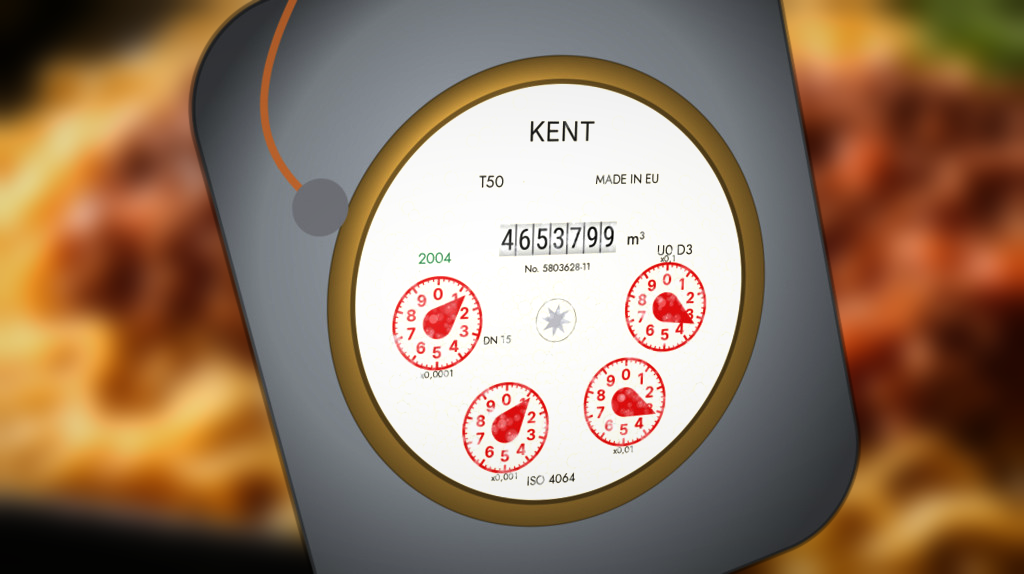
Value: 4653799.3311 m³
